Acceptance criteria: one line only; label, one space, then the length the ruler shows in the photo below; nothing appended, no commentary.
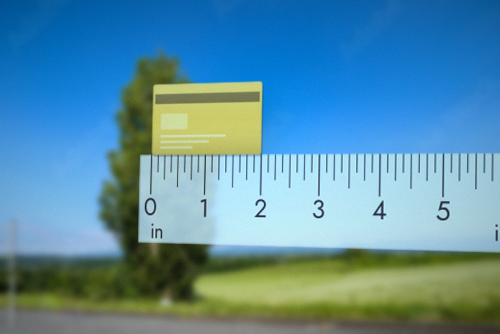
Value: 2 in
